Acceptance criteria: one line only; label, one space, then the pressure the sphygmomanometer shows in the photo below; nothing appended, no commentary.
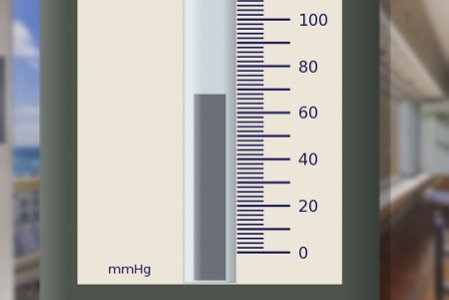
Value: 68 mmHg
